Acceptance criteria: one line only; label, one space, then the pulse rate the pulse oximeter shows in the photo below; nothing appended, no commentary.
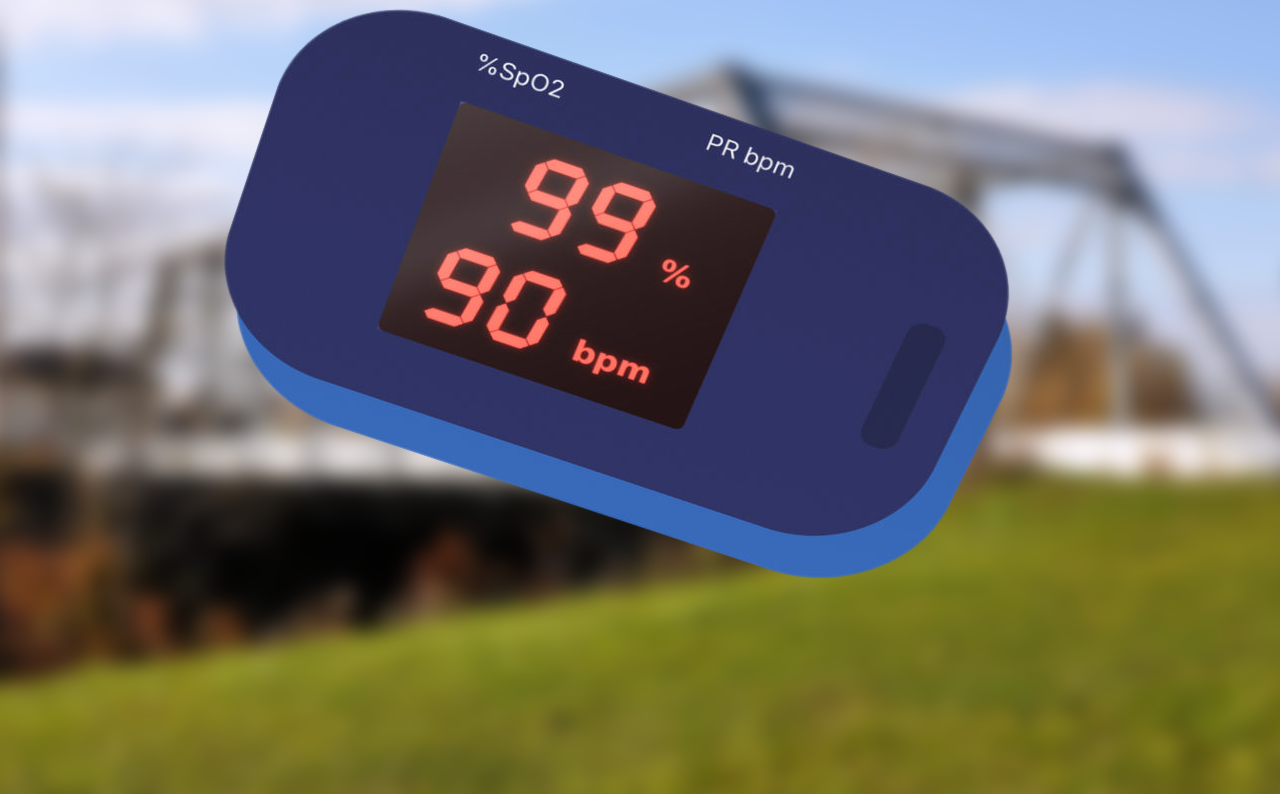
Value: 90 bpm
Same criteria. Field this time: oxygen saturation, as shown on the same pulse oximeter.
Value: 99 %
